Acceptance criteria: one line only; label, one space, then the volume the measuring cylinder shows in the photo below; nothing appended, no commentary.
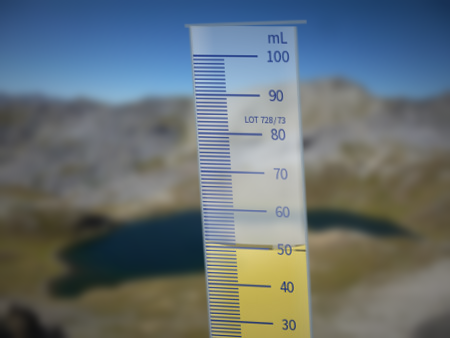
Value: 50 mL
